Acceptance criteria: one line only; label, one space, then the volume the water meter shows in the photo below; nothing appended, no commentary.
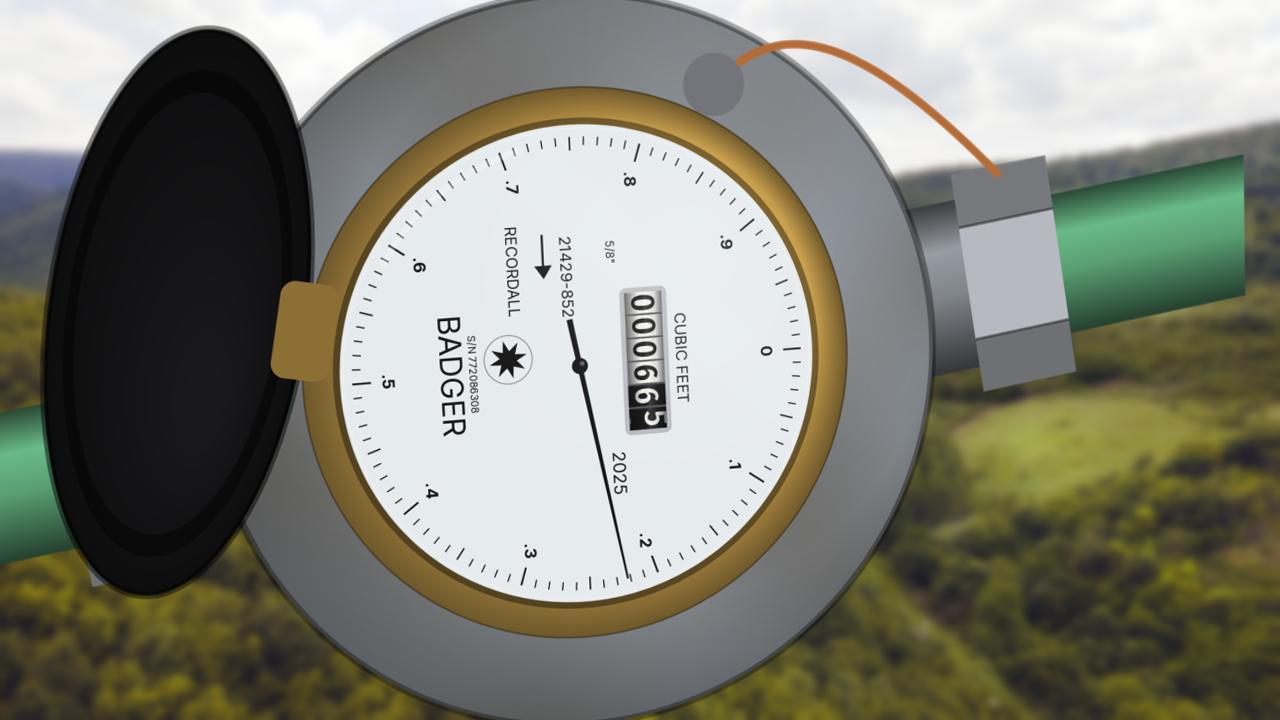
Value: 665.22 ft³
